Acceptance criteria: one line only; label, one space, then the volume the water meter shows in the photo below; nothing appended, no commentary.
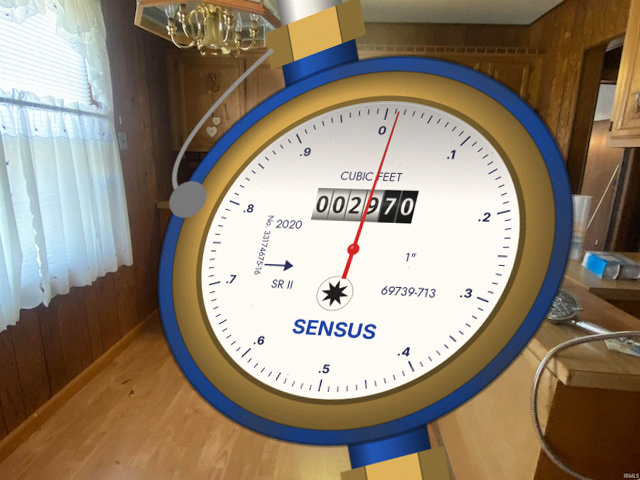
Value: 2970.01 ft³
